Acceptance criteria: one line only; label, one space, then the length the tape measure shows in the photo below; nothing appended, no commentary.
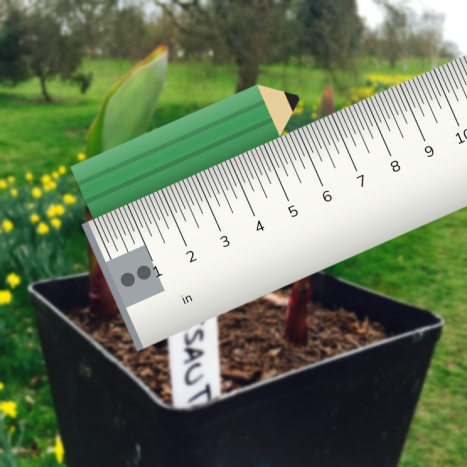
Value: 6.375 in
